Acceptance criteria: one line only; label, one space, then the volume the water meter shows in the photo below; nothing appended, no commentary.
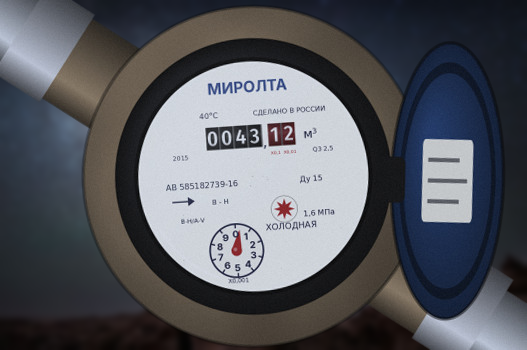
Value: 43.120 m³
